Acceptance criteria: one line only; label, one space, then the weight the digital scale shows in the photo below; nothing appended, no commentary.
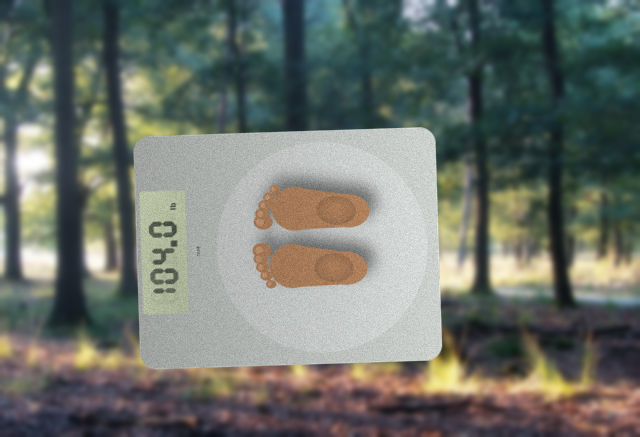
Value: 104.0 lb
